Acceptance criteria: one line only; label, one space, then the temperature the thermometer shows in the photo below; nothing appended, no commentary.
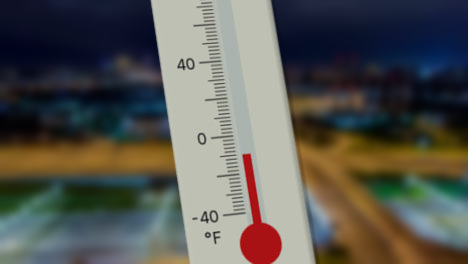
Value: -10 °F
